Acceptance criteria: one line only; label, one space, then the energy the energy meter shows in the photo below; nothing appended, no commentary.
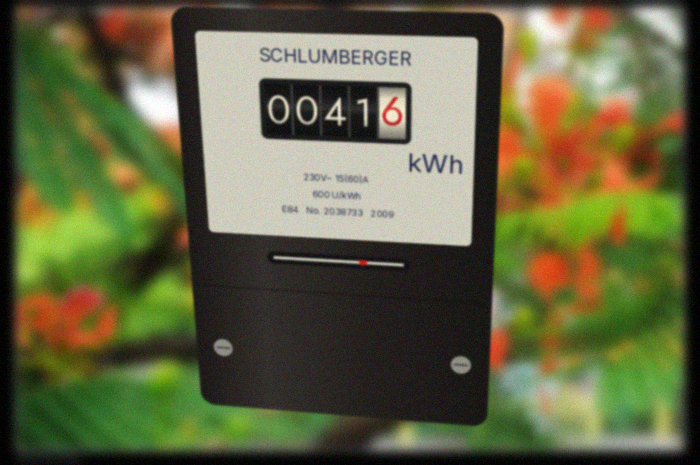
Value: 41.6 kWh
